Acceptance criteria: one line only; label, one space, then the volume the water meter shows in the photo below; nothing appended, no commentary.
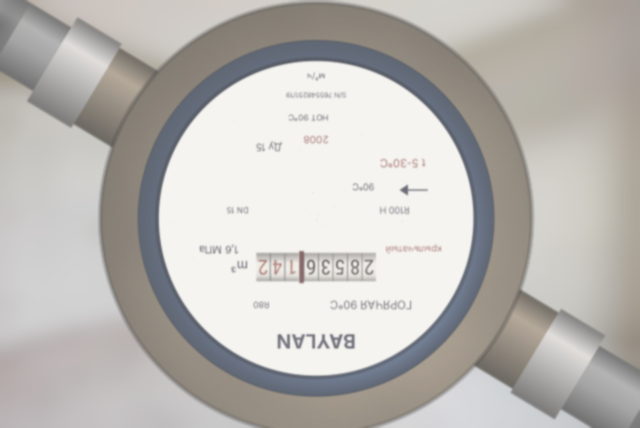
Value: 28536.142 m³
